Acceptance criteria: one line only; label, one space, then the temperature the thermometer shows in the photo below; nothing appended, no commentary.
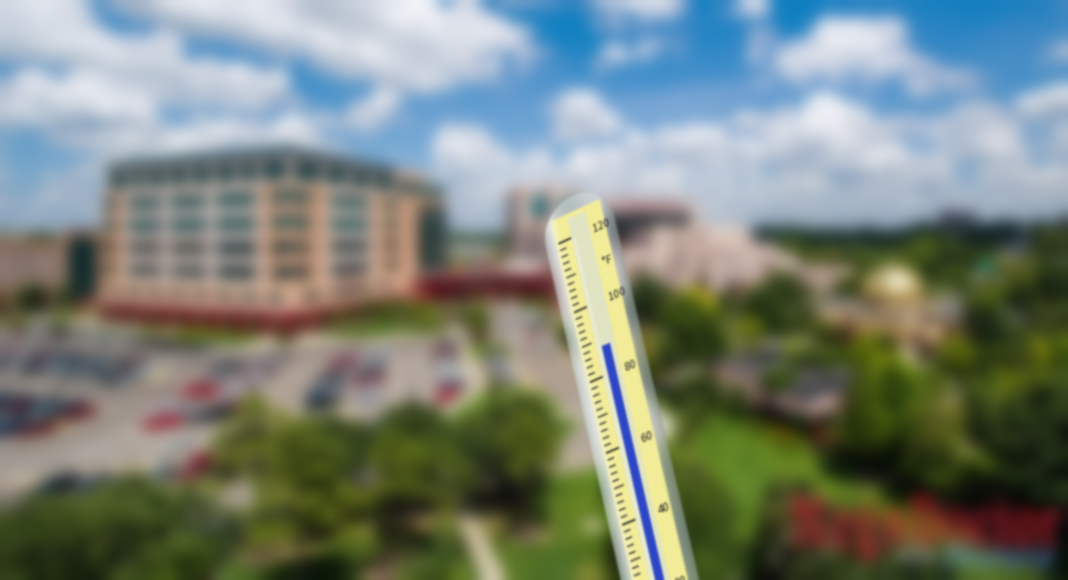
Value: 88 °F
